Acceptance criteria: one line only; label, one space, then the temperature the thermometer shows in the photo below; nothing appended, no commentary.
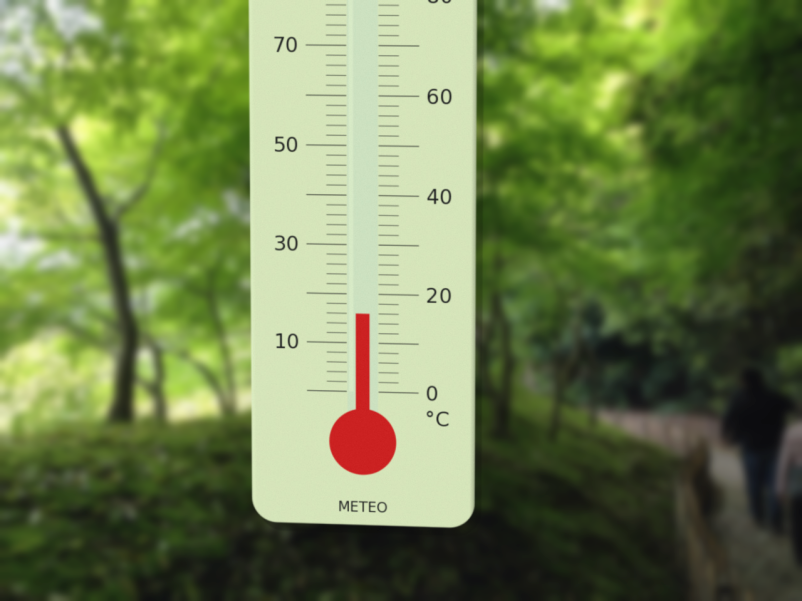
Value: 16 °C
